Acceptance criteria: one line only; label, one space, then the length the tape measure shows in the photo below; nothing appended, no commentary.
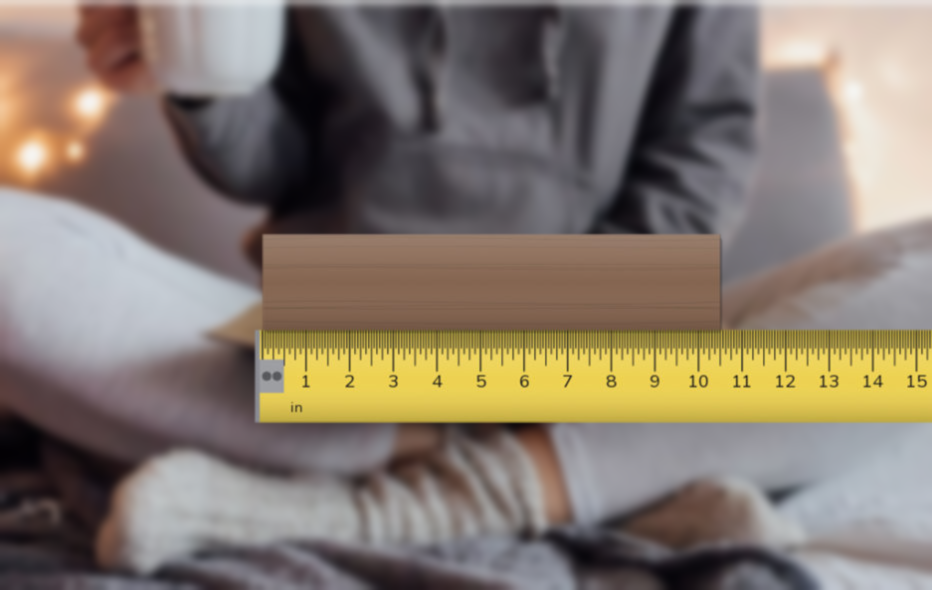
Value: 10.5 in
